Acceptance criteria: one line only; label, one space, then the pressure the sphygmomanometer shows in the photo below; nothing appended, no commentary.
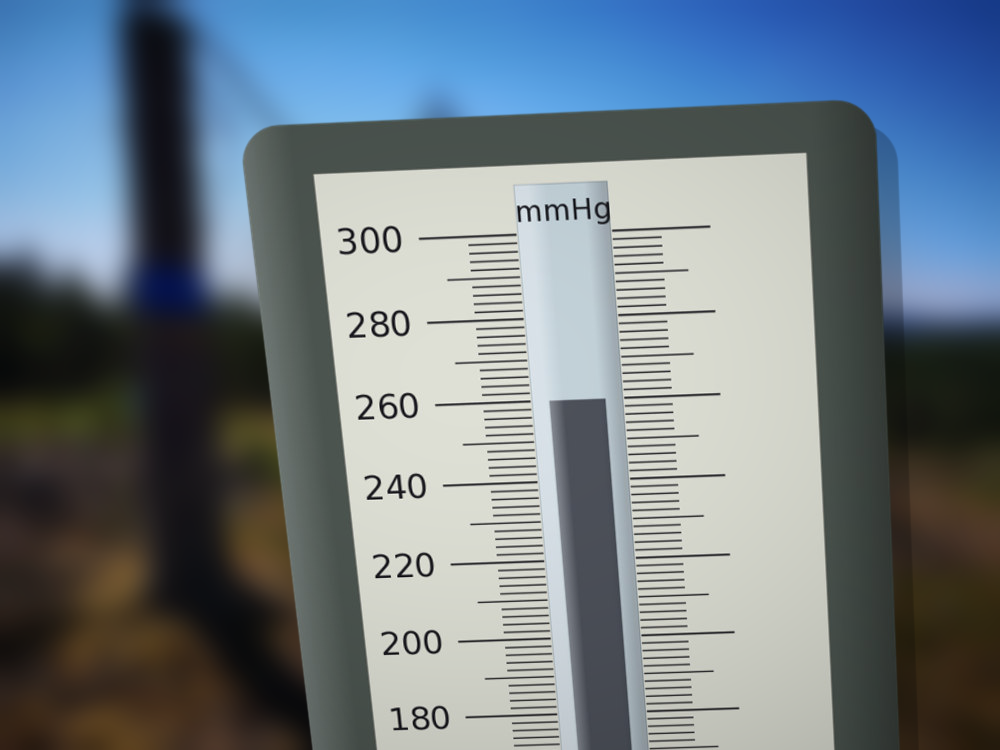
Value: 260 mmHg
